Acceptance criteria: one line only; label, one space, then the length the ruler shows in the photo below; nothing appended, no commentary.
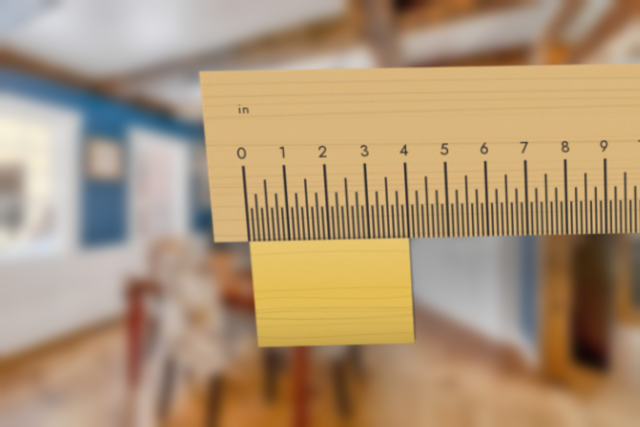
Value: 4 in
